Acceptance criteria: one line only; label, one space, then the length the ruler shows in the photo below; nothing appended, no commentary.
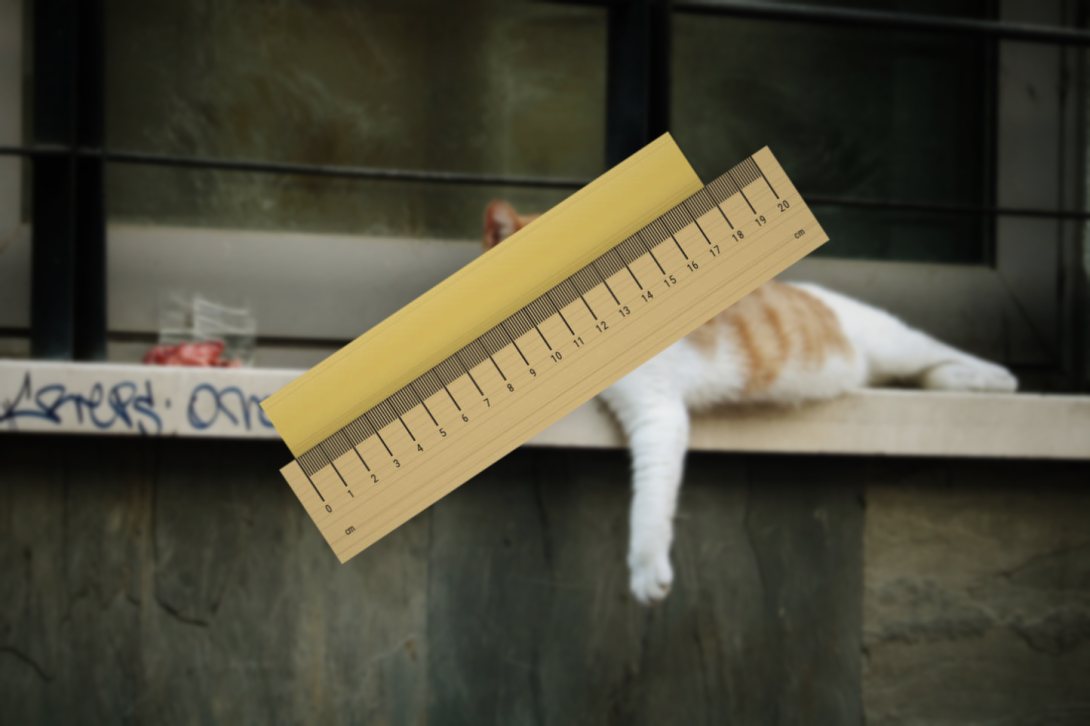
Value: 18 cm
